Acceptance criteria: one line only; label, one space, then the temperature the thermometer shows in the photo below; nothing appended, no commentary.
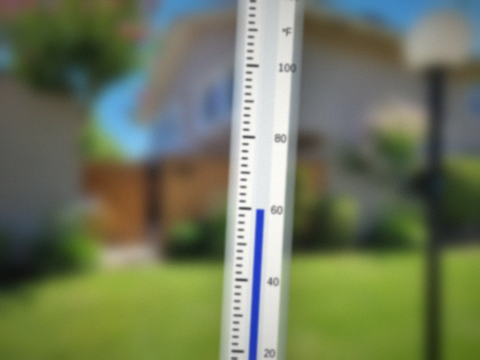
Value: 60 °F
